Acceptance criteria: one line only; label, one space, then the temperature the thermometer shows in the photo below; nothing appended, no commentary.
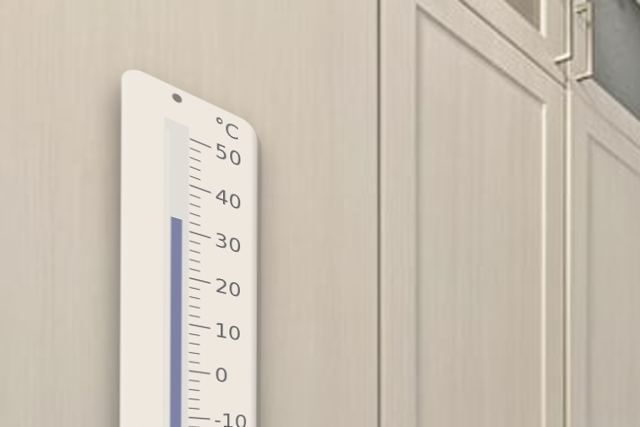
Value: 32 °C
